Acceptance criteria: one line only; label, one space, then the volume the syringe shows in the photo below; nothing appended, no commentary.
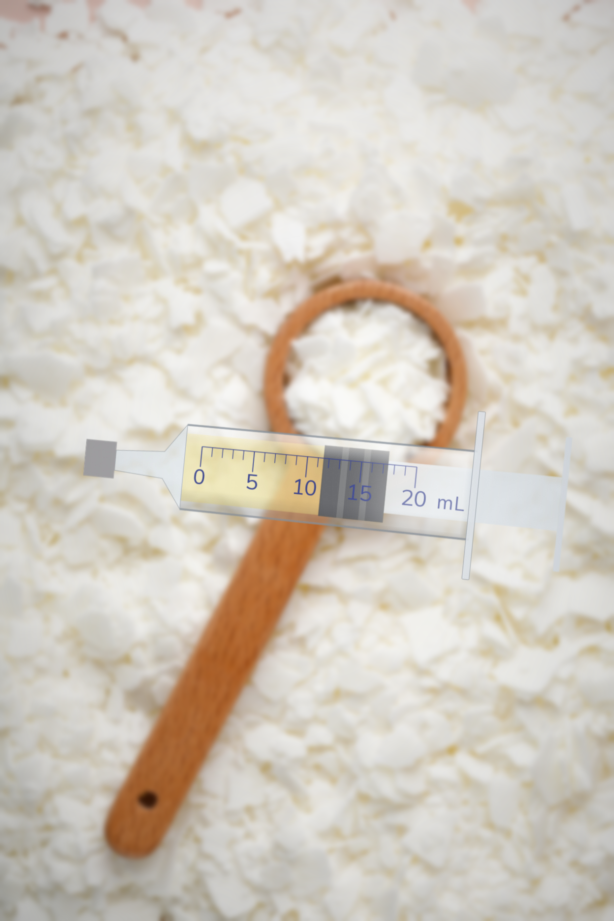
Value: 11.5 mL
